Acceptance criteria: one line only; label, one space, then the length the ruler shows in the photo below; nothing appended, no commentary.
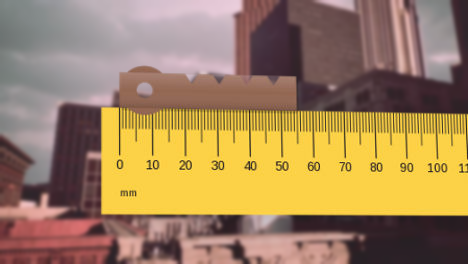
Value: 55 mm
